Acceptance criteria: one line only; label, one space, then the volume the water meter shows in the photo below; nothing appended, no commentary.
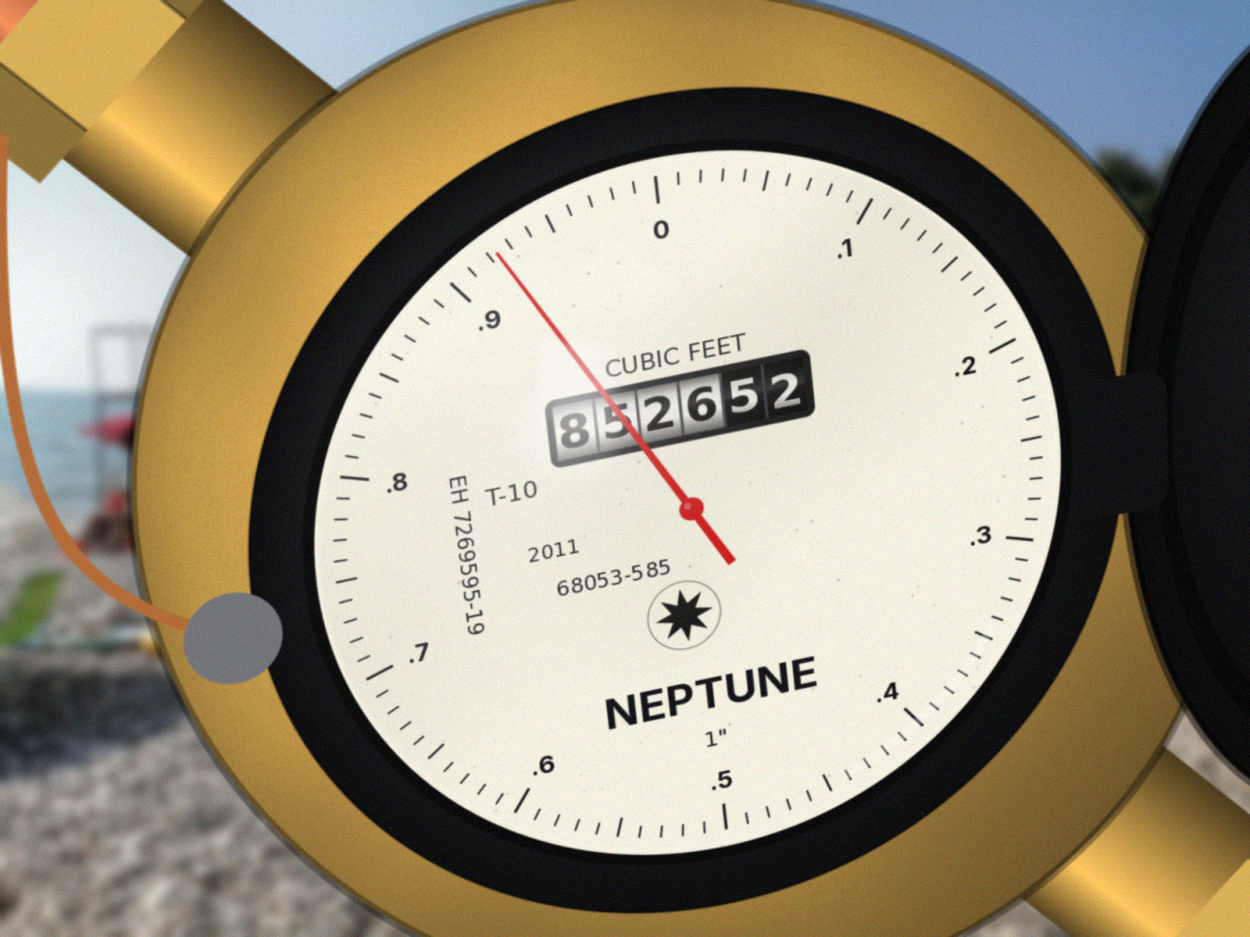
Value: 852651.92 ft³
